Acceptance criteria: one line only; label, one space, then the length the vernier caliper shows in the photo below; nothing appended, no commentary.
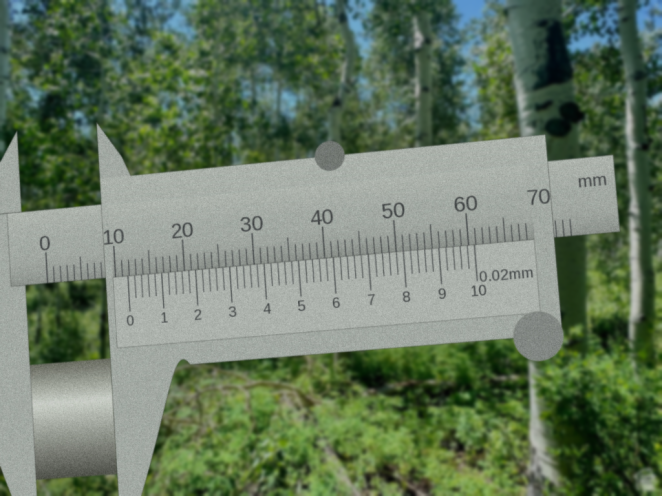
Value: 11.8 mm
